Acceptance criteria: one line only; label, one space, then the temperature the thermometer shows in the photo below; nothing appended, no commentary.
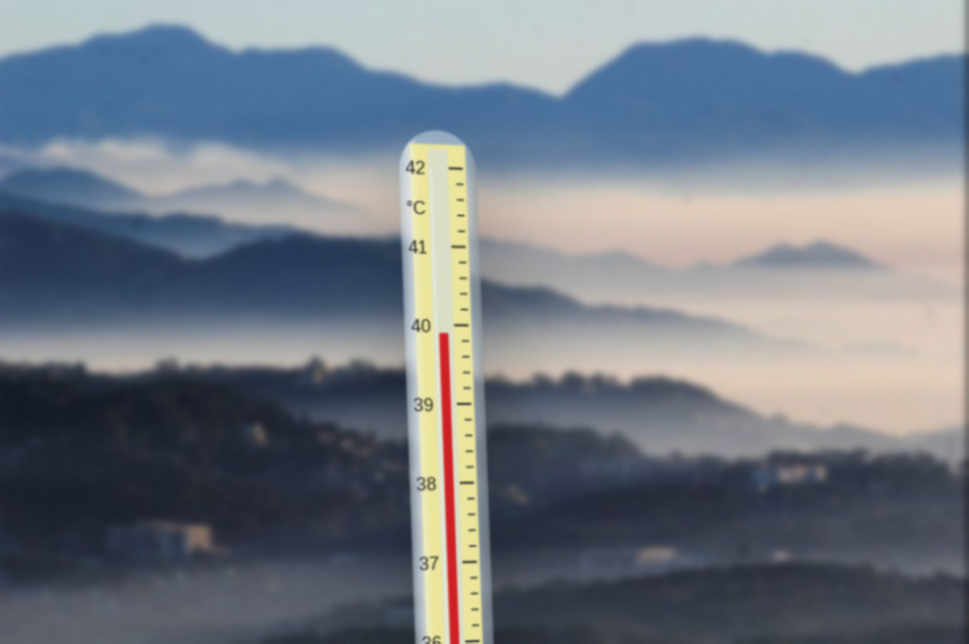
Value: 39.9 °C
